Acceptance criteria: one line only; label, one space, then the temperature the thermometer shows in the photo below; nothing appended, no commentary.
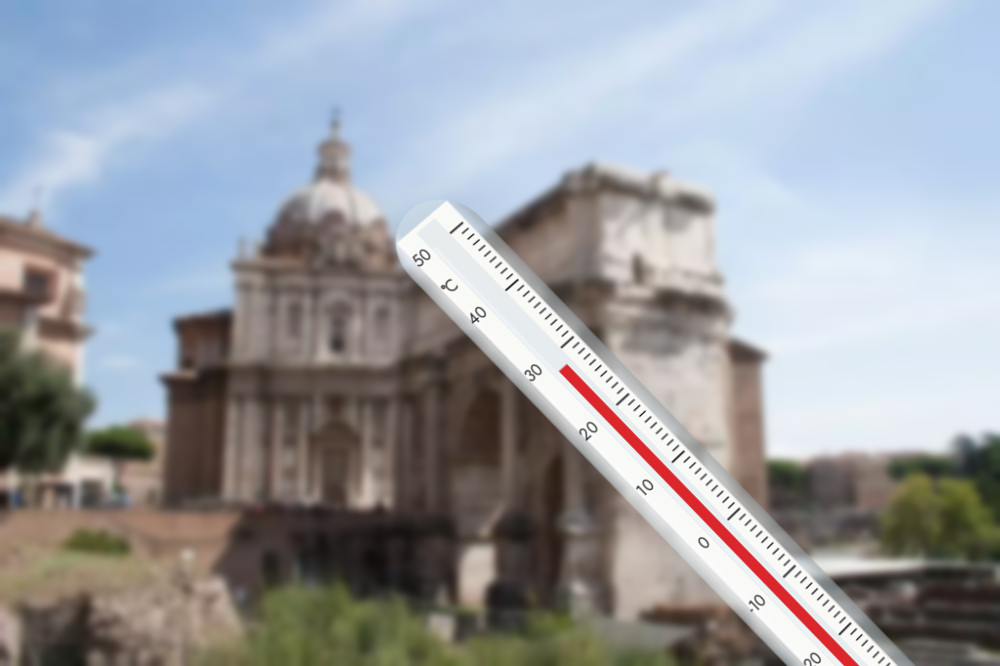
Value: 28 °C
